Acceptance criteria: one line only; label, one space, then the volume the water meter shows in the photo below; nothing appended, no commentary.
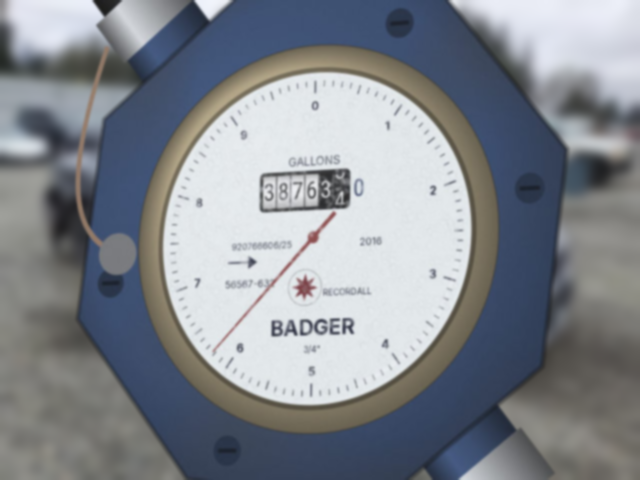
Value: 3876336.2 gal
